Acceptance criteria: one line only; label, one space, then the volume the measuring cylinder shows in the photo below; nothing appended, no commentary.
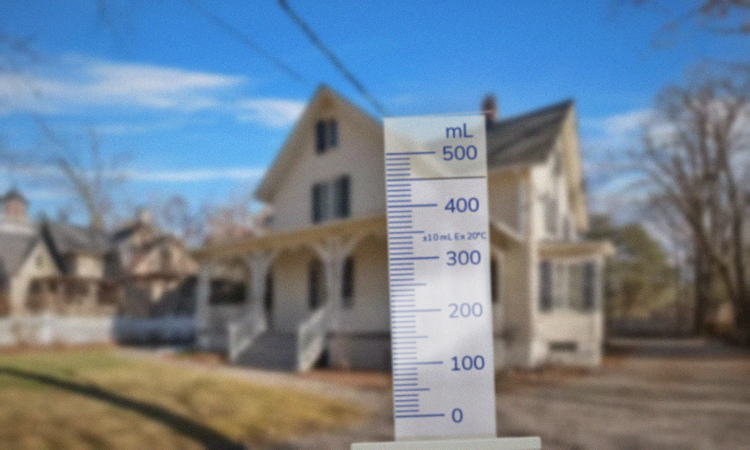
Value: 450 mL
